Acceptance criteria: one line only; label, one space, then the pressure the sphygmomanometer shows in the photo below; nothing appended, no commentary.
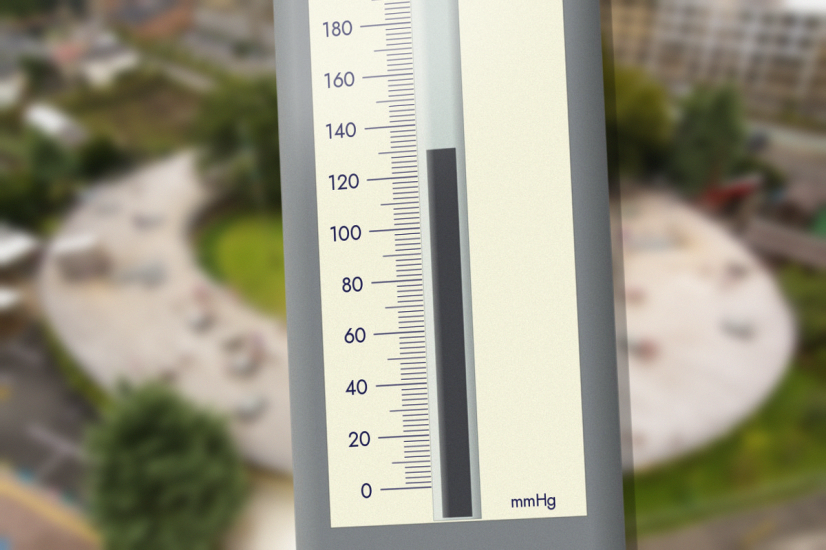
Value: 130 mmHg
